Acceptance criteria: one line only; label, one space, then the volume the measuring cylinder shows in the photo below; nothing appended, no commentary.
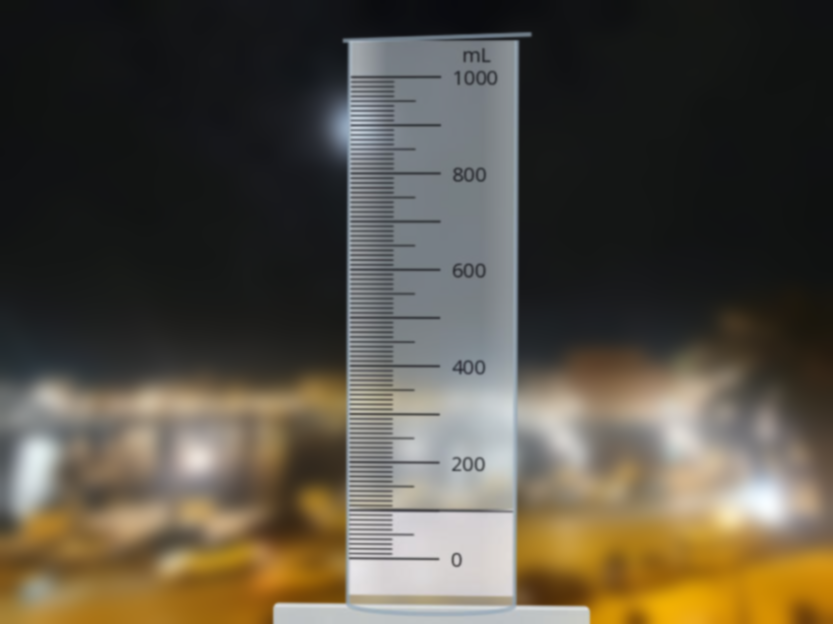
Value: 100 mL
